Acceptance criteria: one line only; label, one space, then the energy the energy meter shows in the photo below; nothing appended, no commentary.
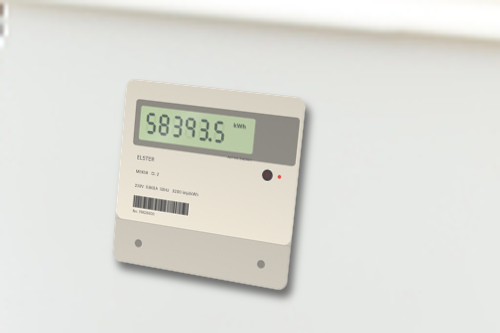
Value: 58393.5 kWh
